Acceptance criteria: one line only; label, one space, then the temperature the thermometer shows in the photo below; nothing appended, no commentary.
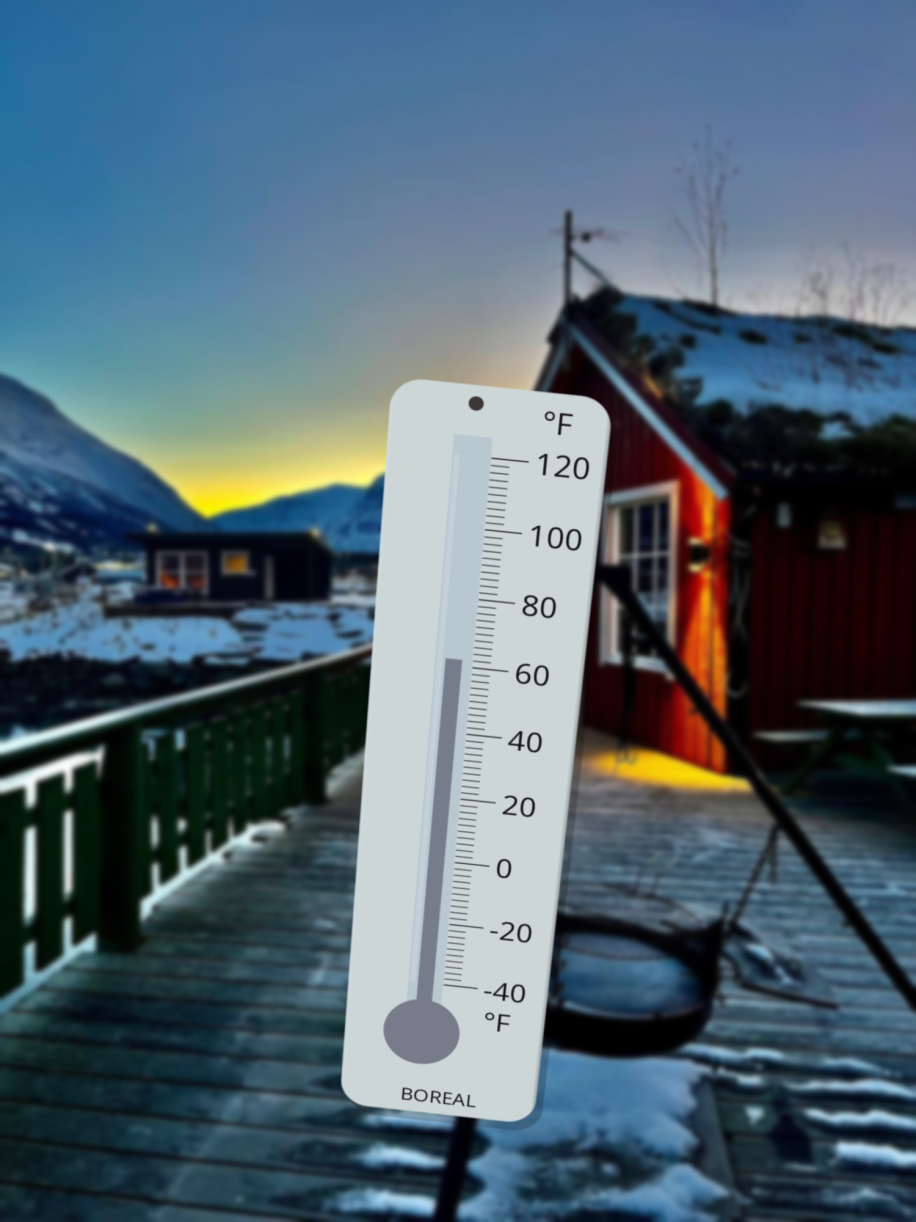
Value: 62 °F
